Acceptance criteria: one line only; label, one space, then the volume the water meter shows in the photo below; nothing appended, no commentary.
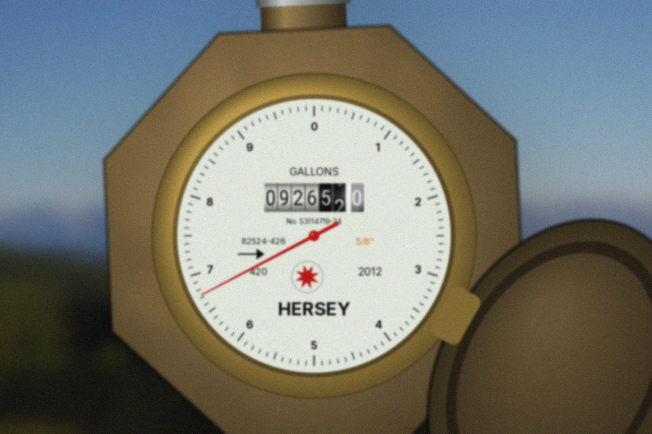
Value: 926516.7 gal
